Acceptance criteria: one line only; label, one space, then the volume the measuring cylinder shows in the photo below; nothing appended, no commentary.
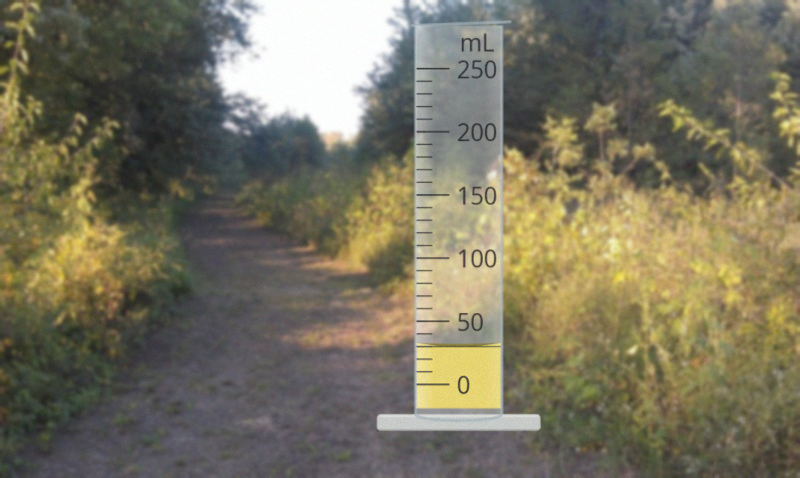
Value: 30 mL
